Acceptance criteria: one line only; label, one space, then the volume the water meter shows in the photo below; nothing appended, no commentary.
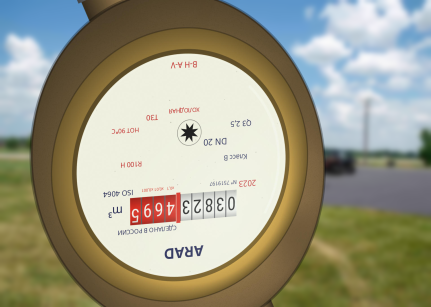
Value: 3823.4695 m³
